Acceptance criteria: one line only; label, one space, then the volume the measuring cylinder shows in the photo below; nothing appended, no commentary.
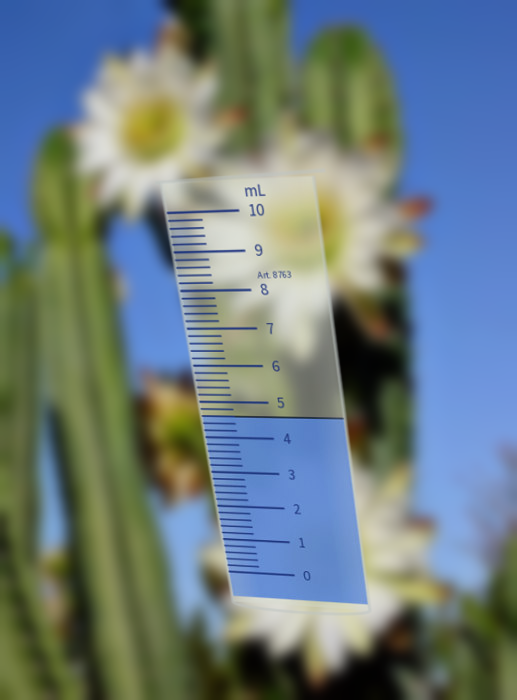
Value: 4.6 mL
